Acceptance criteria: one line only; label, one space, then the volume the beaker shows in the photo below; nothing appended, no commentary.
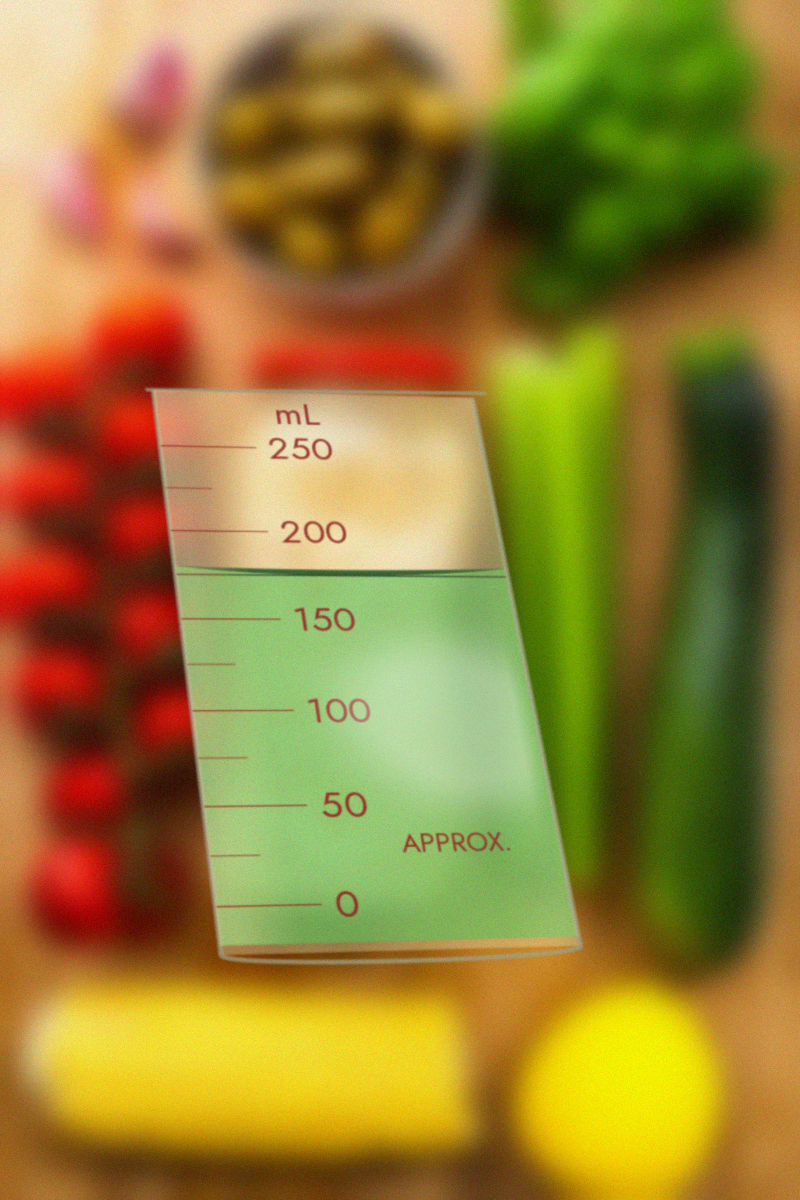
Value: 175 mL
